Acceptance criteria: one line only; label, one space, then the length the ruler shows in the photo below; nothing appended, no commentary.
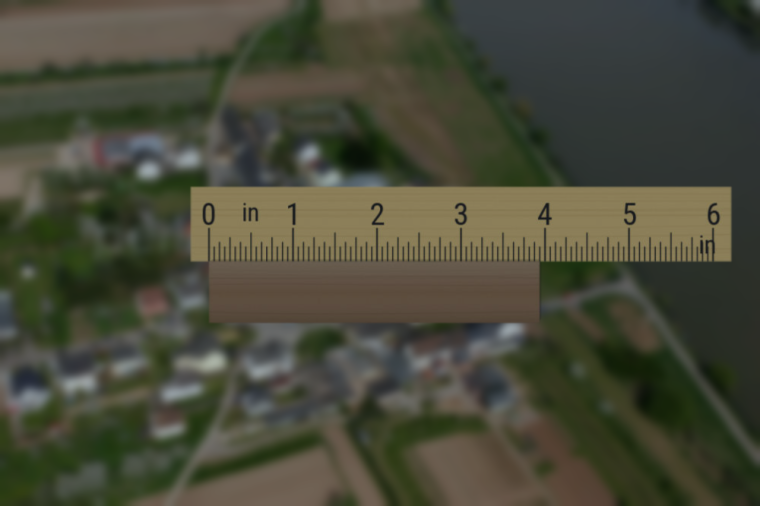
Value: 3.9375 in
